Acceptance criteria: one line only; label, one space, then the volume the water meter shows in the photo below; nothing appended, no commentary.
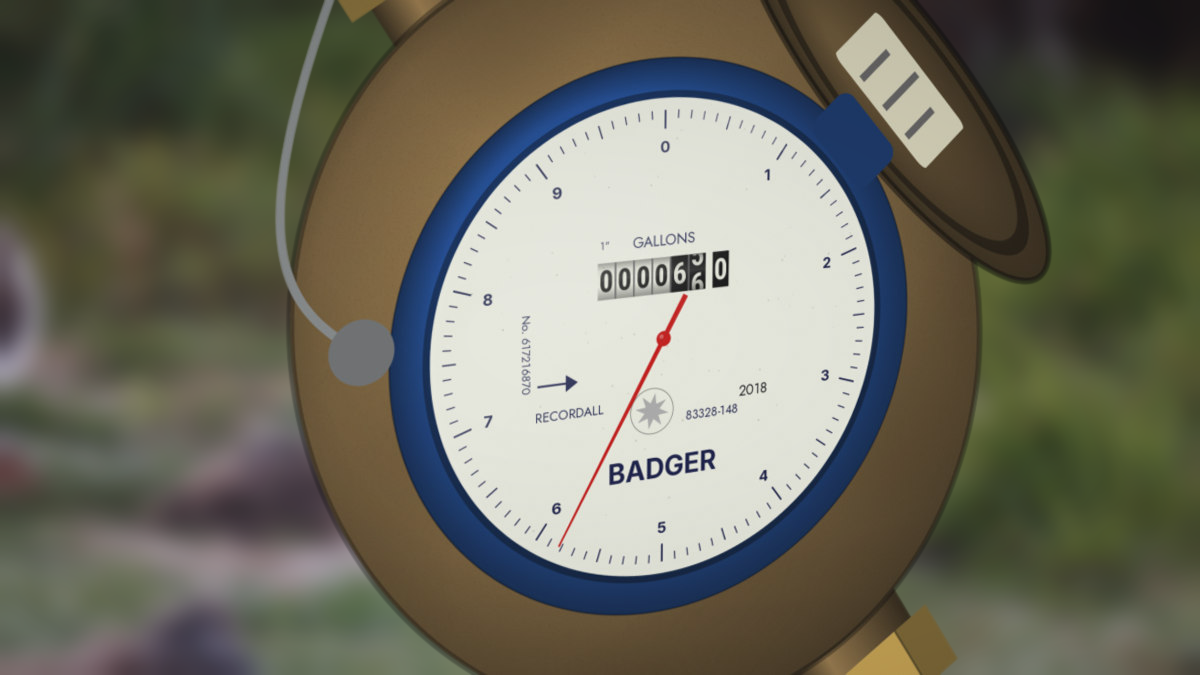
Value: 655.8 gal
